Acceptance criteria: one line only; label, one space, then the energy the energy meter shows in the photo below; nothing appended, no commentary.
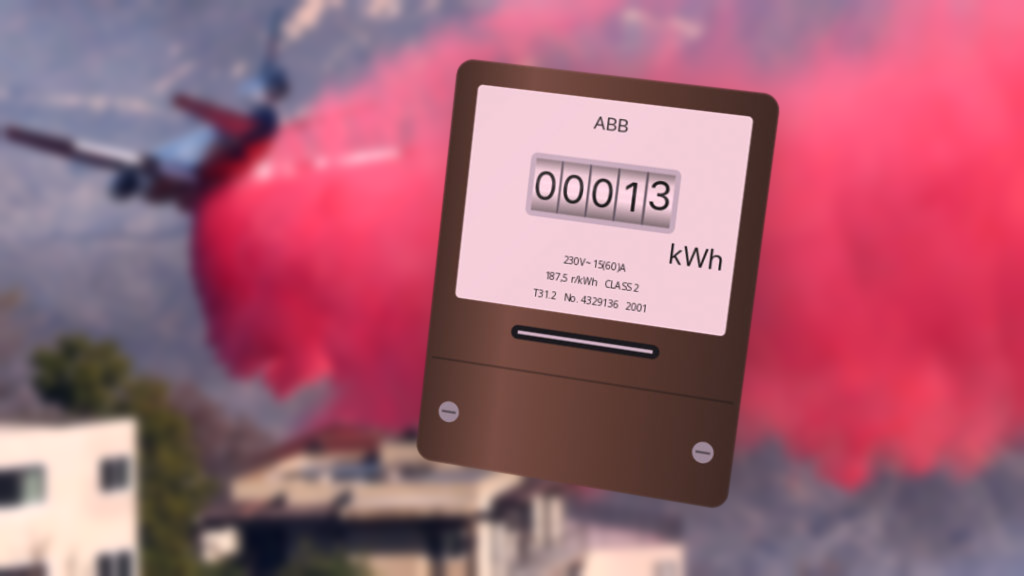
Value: 13 kWh
